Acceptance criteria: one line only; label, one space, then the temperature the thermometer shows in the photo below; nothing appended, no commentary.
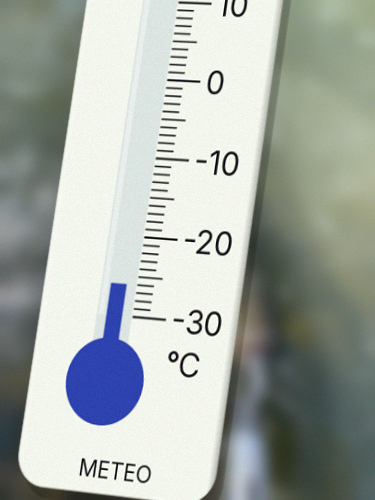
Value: -26 °C
